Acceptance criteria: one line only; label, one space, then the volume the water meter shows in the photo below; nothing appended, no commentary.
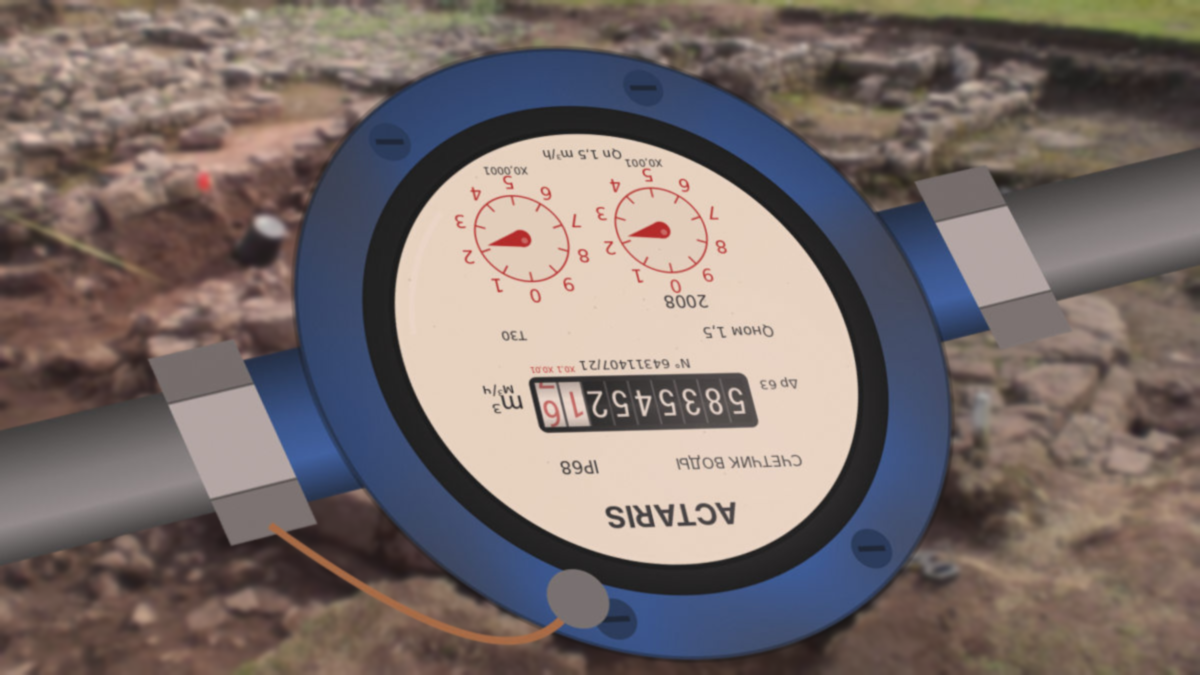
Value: 5835452.1622 m³
